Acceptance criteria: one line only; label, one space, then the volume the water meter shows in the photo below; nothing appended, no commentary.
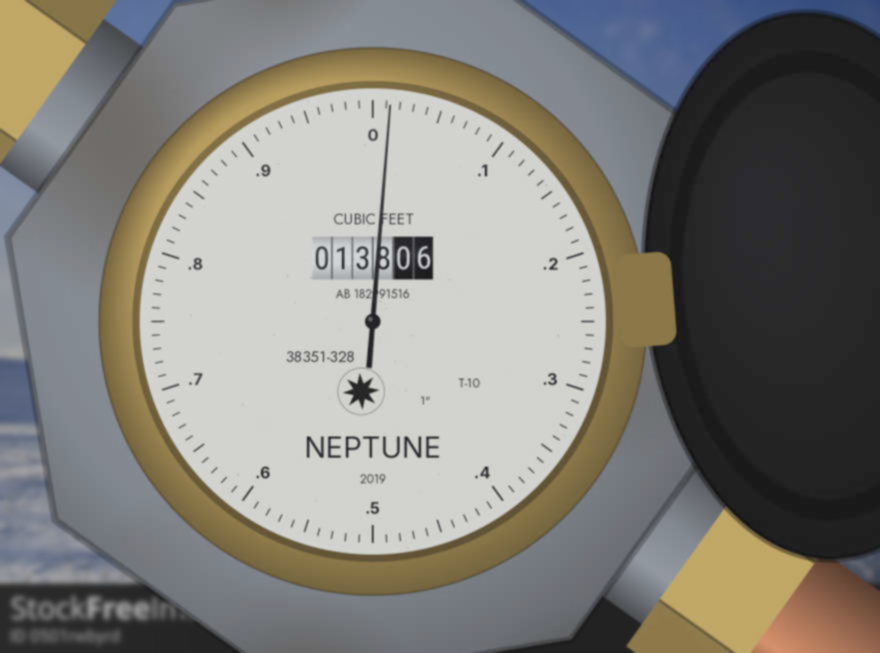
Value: 13806.01 ft³
